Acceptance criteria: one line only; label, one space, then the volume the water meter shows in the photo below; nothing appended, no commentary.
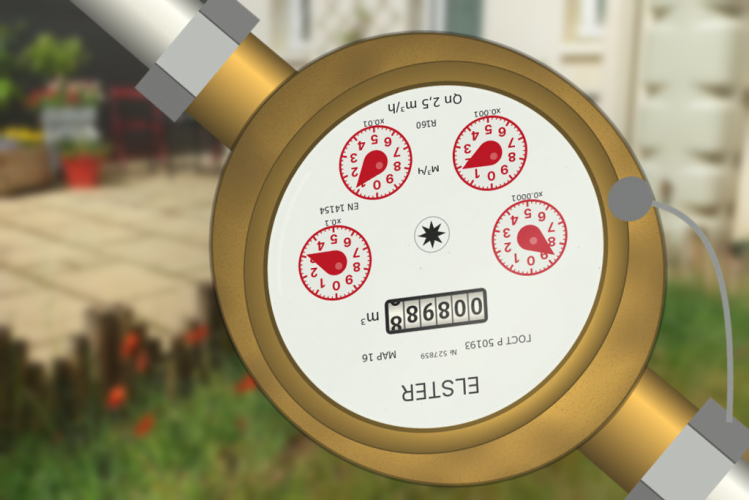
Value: 8988.3118 m³
